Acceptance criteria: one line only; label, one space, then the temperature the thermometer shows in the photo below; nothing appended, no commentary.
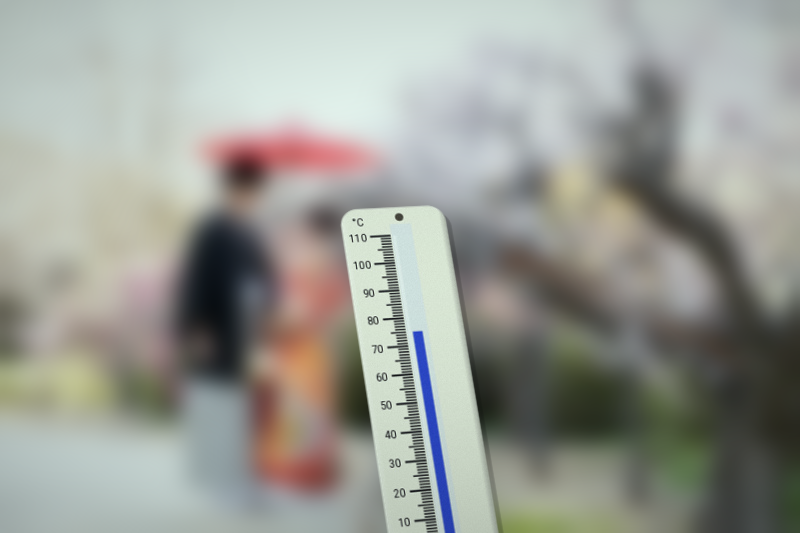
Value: 75 °C
